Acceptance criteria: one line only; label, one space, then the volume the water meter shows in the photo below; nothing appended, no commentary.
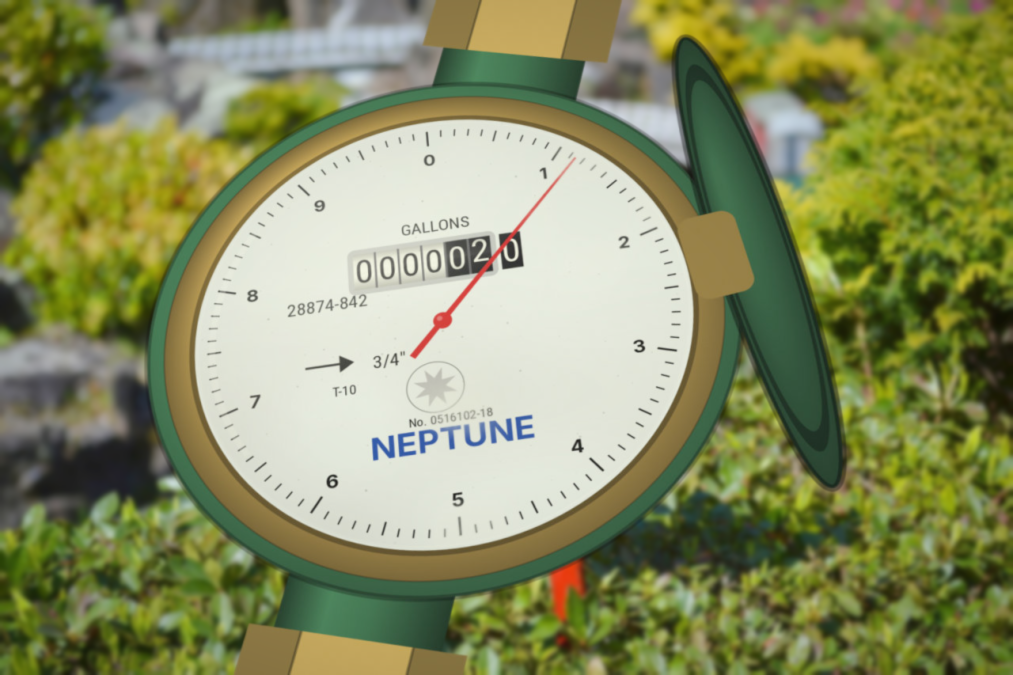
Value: 21.1 gal
